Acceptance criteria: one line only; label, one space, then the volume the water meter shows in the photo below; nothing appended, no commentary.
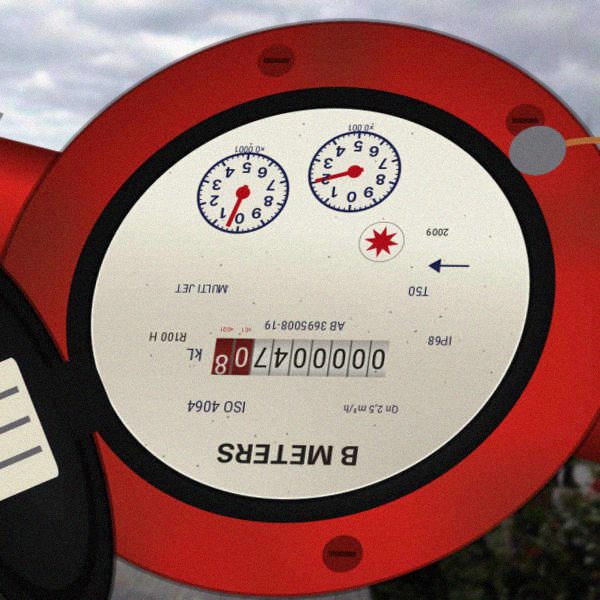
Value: 47.0820 kL
